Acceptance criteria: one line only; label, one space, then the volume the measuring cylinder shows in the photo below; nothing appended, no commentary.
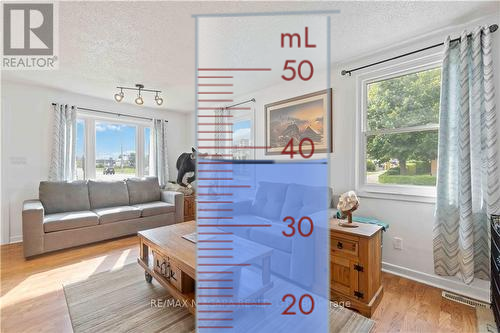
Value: 38 mL
